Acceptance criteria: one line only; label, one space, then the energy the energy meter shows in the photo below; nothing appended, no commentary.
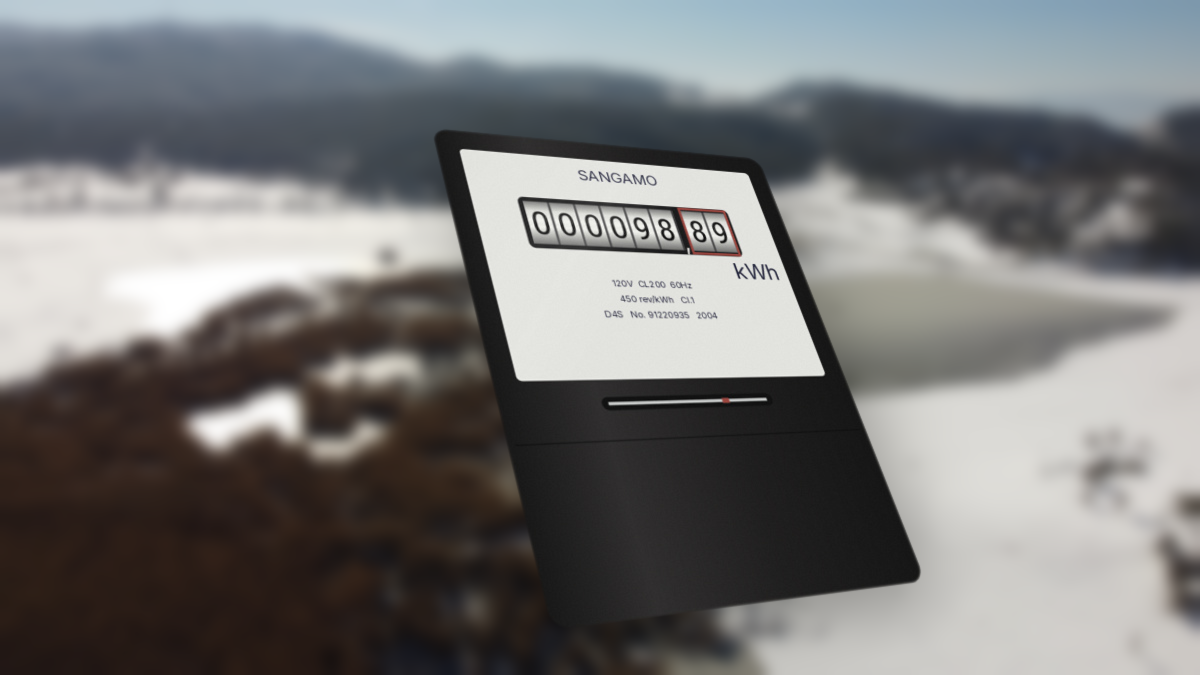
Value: 98.89 kWh
